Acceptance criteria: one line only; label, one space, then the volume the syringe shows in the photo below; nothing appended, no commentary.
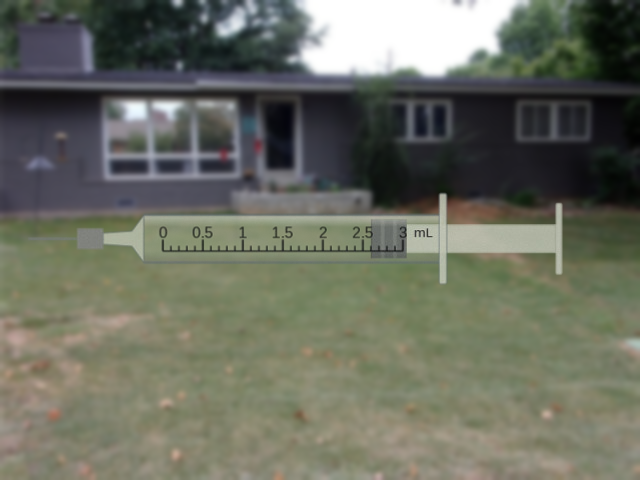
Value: 2.6 mL
